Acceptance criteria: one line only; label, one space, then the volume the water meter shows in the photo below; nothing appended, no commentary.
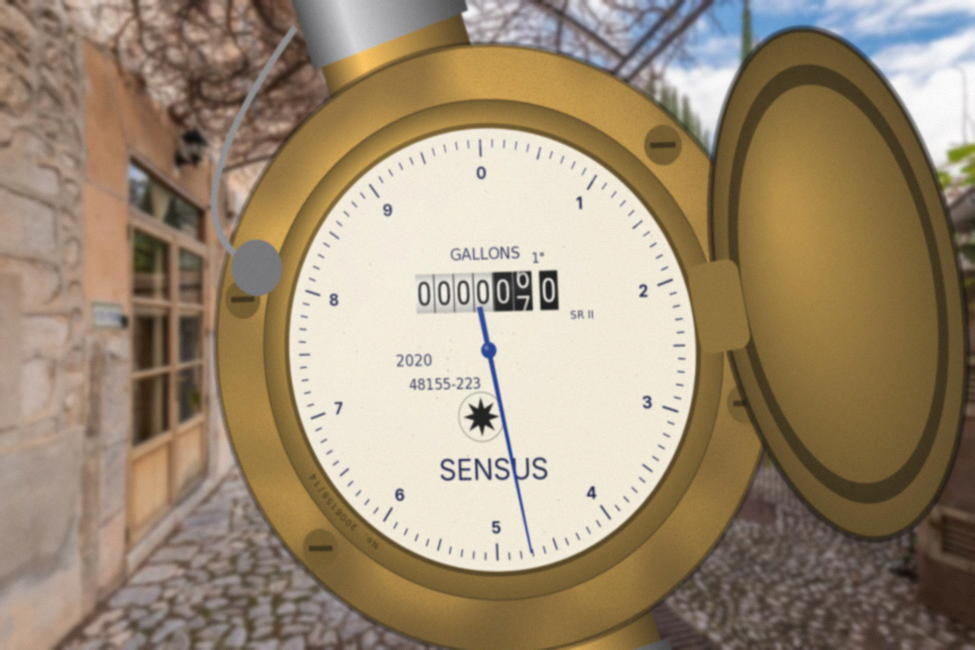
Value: 64.7 gal
